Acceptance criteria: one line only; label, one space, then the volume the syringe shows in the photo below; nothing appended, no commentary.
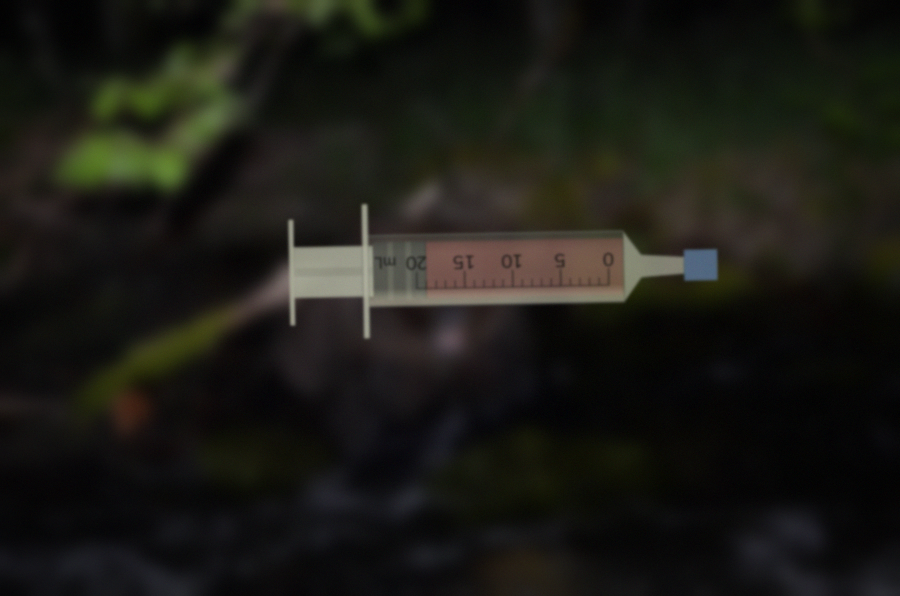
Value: 19 mL
